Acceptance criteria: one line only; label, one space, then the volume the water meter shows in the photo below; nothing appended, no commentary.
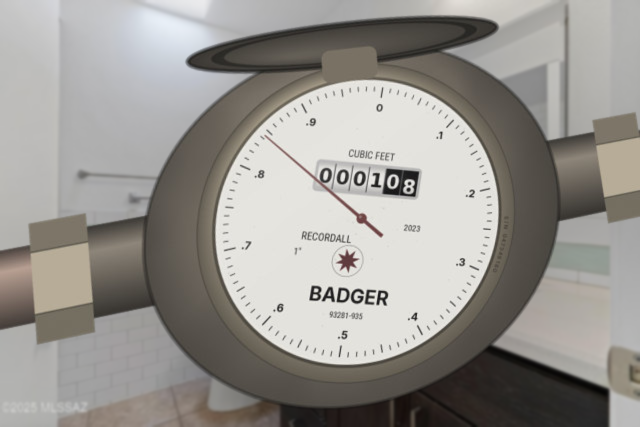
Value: 107.84 ft³
